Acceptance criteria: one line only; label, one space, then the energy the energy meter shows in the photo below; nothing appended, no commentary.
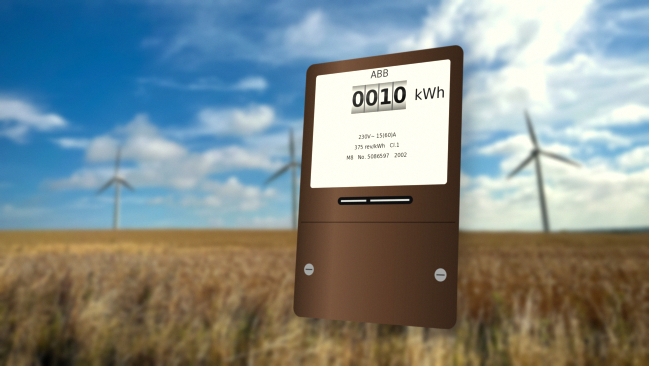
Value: 10 kWh
